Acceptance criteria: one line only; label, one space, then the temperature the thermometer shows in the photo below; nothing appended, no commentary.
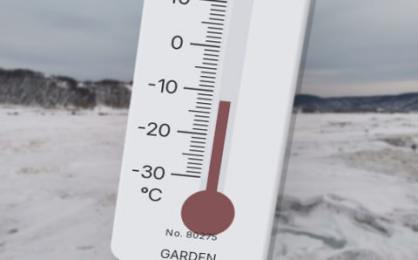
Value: -12 °C
